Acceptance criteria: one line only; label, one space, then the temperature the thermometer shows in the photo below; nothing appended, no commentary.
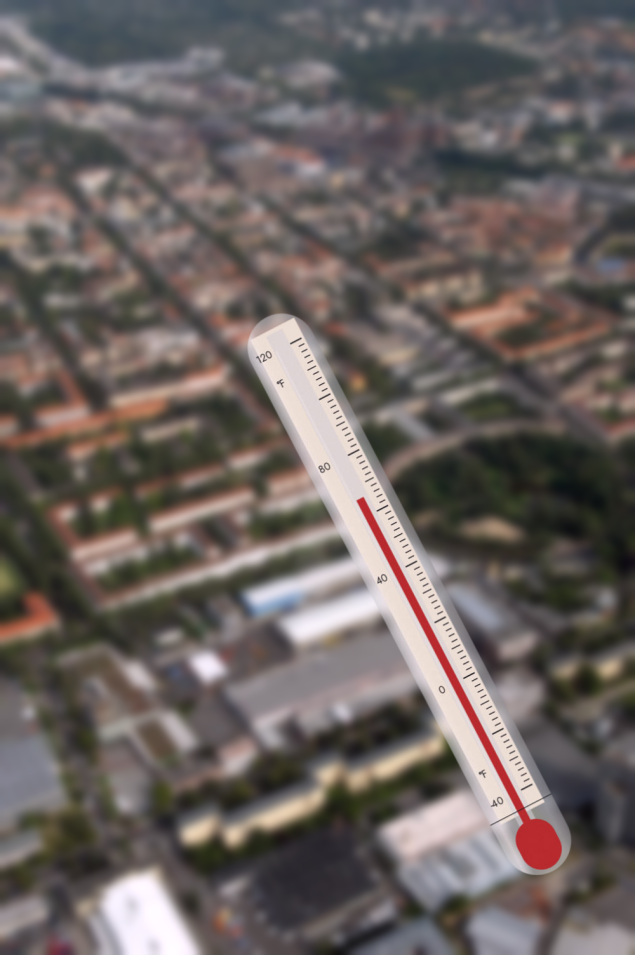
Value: 66 °F
